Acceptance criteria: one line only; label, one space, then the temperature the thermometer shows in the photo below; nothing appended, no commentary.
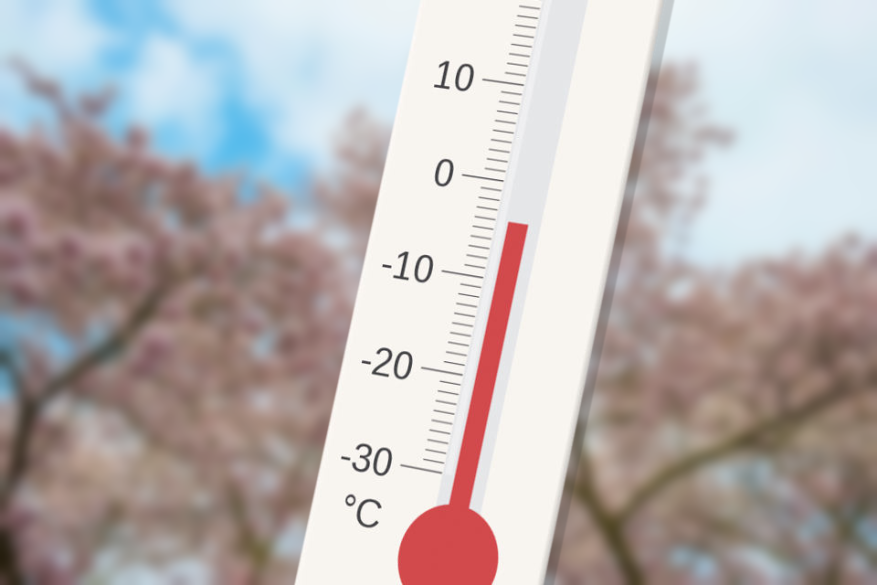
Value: -4 °C
